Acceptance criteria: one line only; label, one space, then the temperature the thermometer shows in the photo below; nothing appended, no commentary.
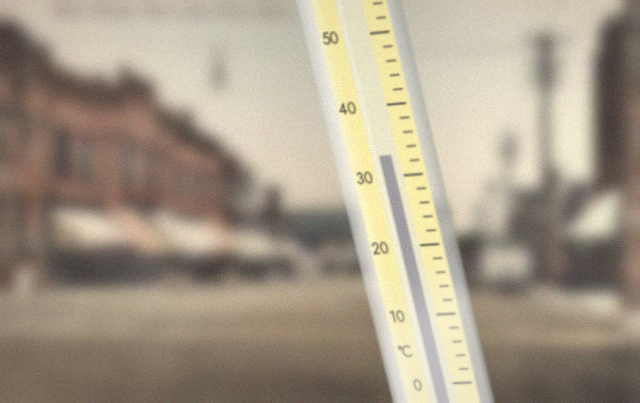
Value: 33 °C
